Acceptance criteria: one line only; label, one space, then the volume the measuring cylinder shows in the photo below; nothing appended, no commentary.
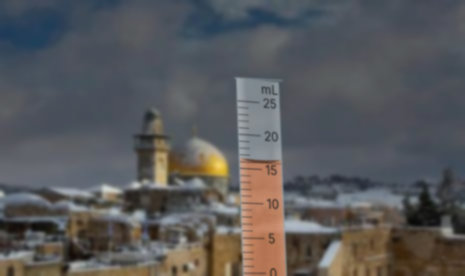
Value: 16 mL
